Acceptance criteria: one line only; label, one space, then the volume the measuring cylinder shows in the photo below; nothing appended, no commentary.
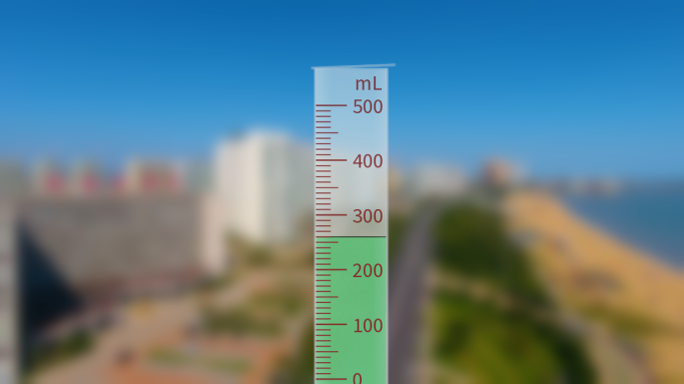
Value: 260 mL
